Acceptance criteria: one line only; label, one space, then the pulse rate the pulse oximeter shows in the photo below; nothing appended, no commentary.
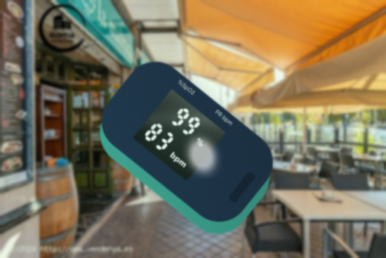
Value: 83 bpm
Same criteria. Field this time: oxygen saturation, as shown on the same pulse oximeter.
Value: 99 %
